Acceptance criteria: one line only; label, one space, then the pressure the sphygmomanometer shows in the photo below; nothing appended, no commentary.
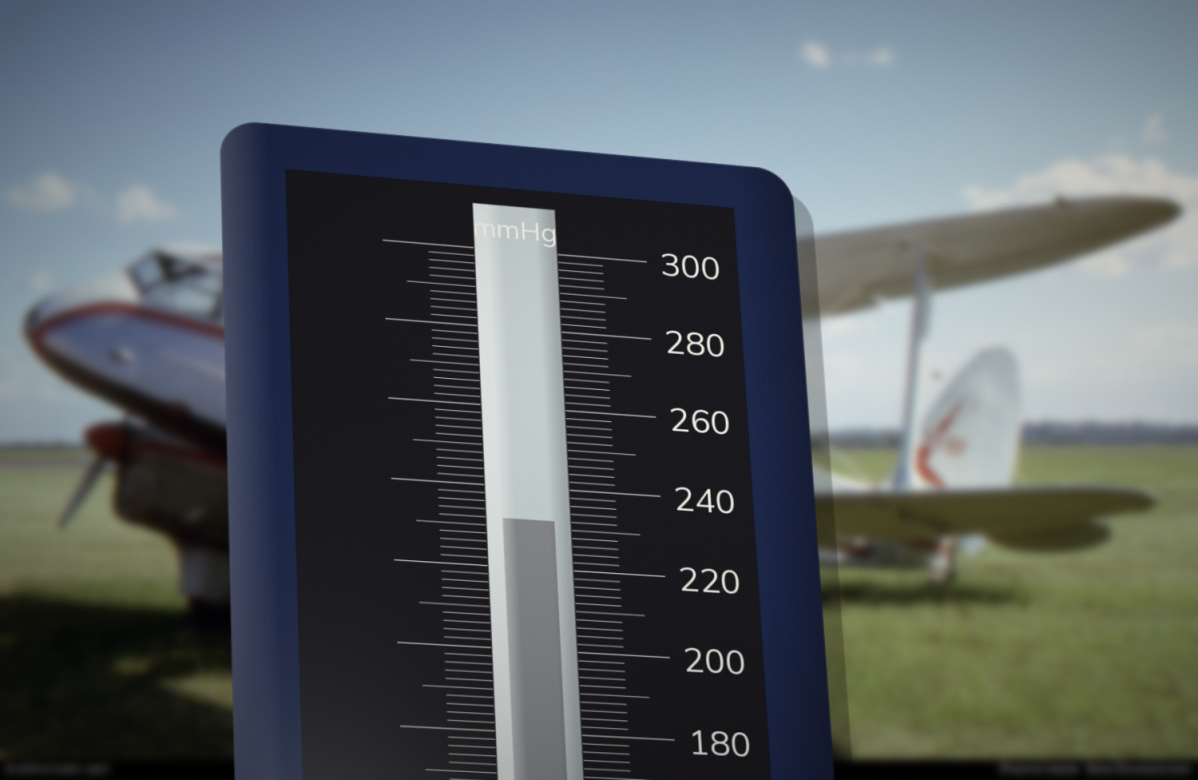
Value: 232 mmHg
